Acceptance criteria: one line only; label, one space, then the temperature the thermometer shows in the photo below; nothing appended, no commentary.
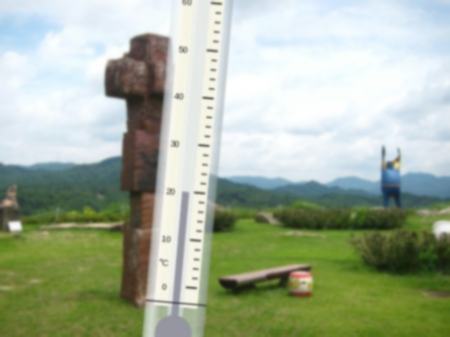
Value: 20 °C
